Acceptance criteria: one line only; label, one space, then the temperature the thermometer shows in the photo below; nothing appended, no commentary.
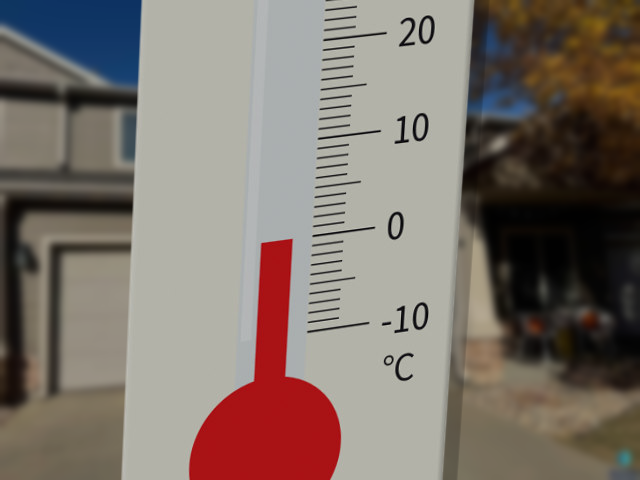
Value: 0 °C
